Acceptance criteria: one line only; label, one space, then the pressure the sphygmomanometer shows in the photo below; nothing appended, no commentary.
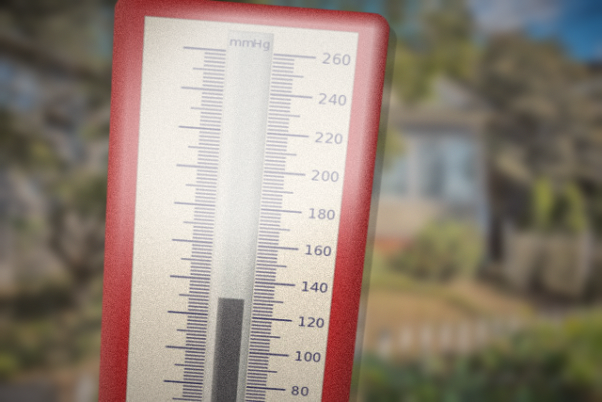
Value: 130 mmHg
